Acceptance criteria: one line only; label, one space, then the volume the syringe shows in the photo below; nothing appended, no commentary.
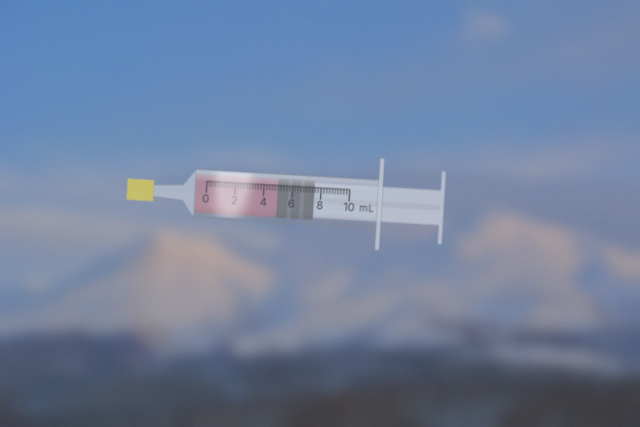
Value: 5 mL
